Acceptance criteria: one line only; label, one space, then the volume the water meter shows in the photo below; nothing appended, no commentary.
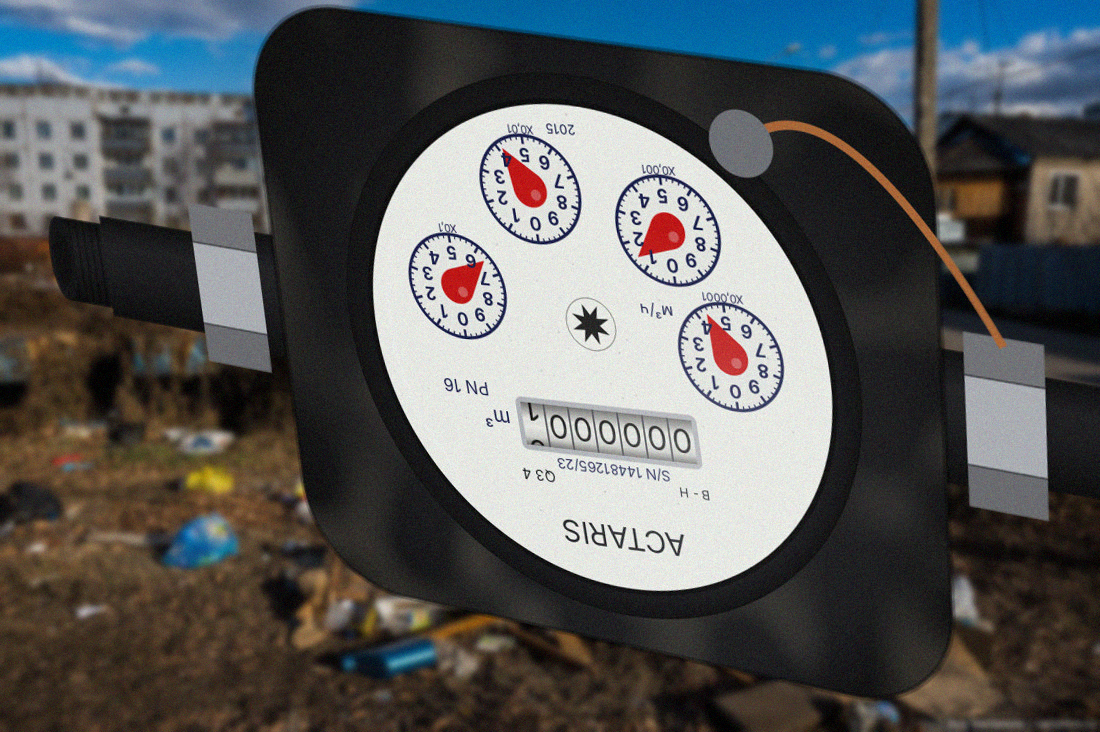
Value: 0.6414 m³
